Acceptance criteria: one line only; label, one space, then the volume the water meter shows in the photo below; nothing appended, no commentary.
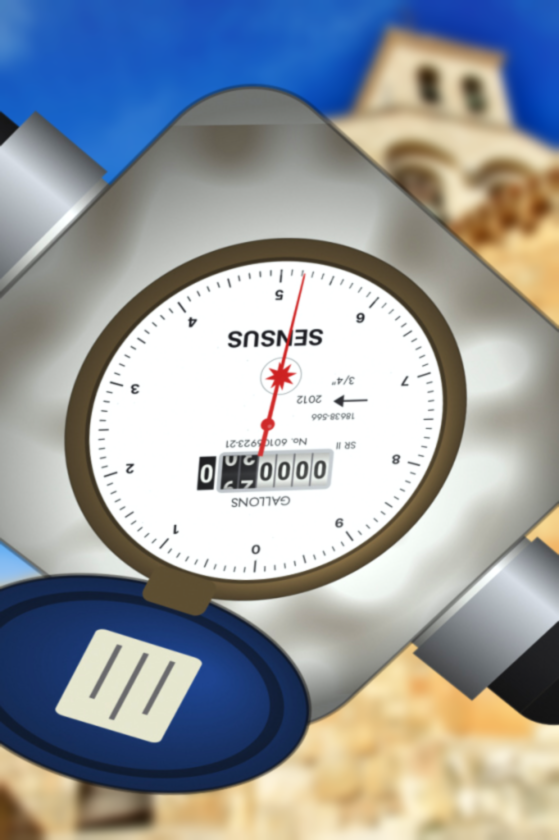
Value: 295.2 gal
